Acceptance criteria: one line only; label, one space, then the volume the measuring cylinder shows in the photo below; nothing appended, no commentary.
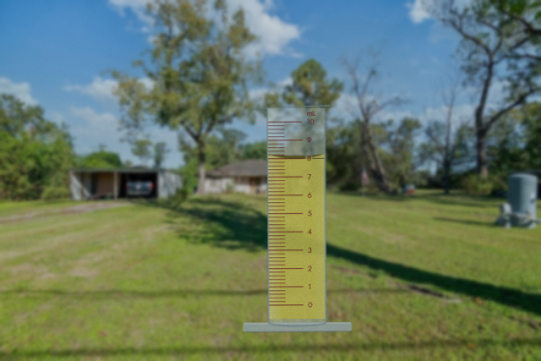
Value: 8 mL
